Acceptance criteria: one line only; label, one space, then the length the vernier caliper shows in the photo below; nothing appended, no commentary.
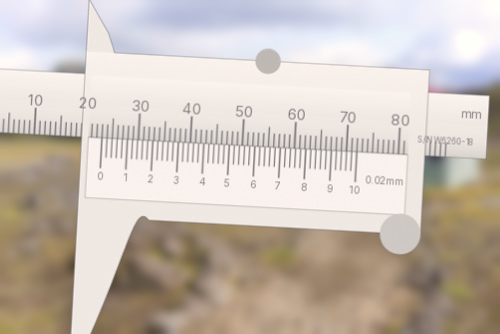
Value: 23.0 mm
